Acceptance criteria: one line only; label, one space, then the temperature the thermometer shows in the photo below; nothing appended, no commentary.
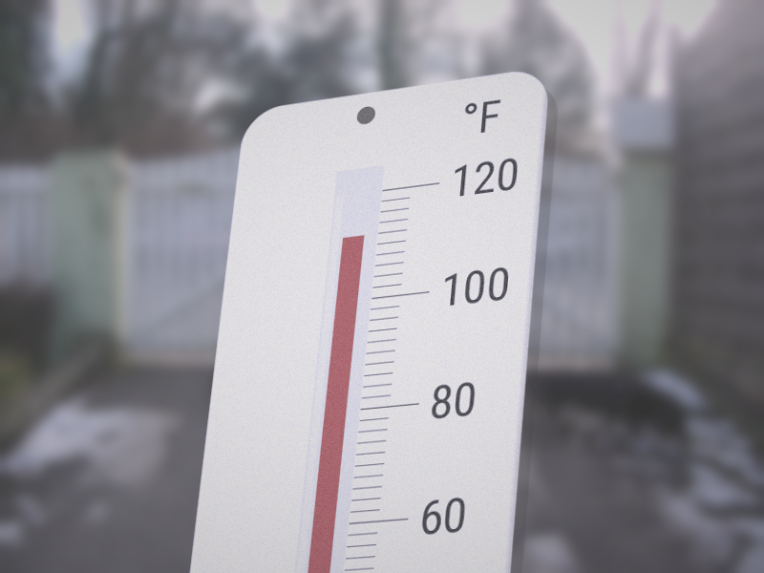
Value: 112 °F
